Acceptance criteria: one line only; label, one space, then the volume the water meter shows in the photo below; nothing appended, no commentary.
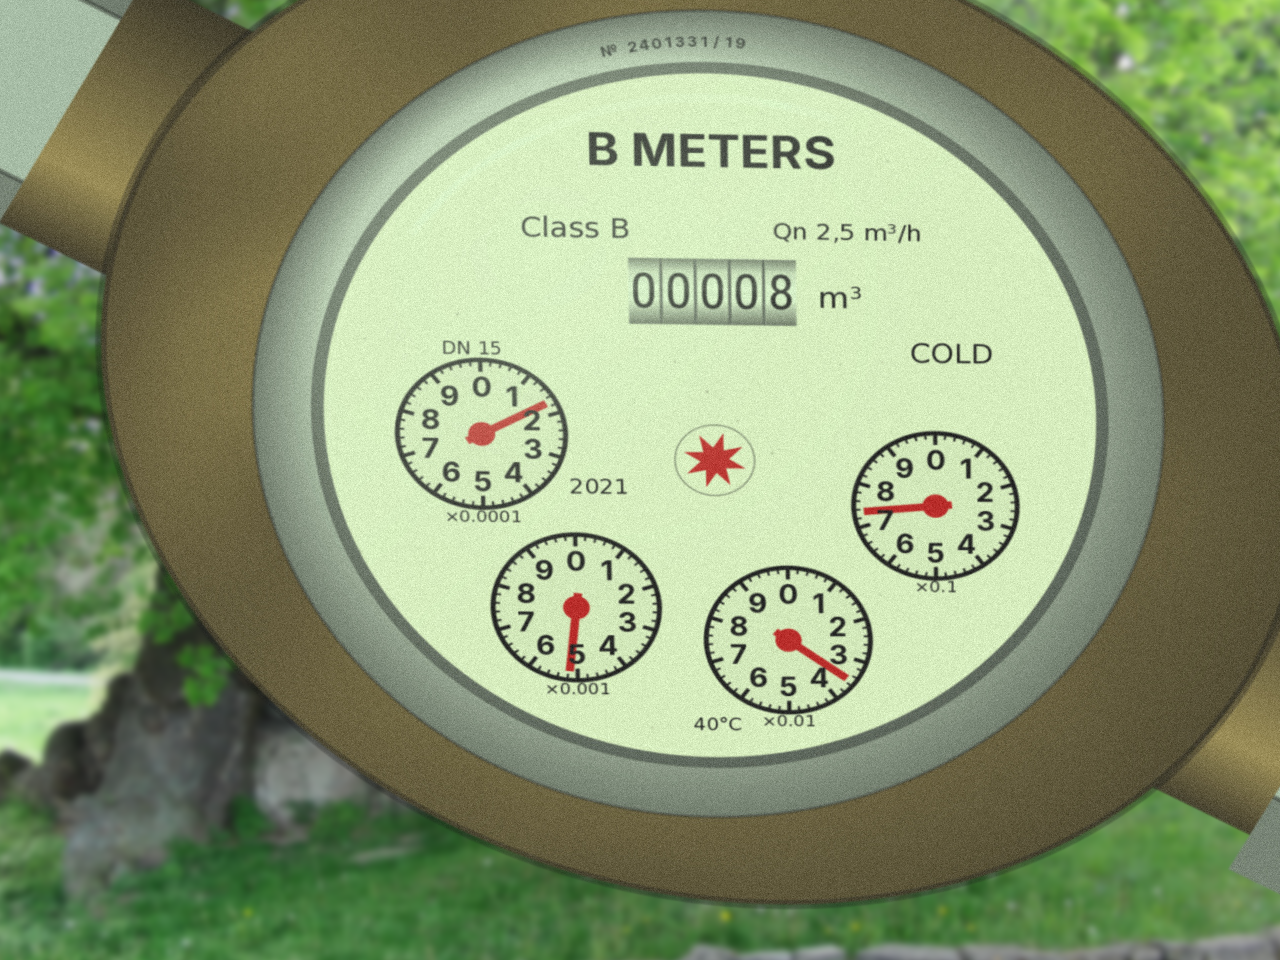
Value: 8.7351 m³
